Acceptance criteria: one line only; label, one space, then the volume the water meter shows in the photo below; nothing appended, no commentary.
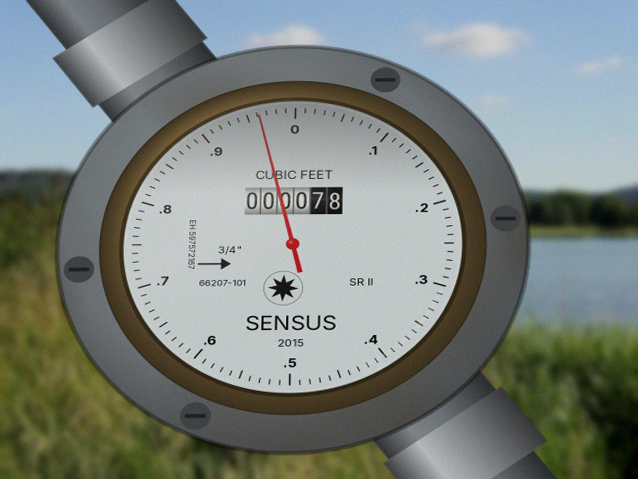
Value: 77.96 ft³
